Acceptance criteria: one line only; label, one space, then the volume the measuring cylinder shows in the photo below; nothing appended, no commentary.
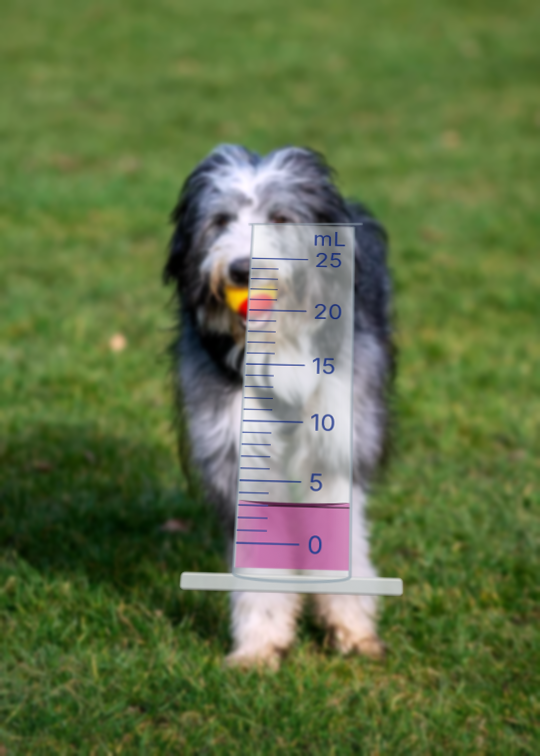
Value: 3 mL
